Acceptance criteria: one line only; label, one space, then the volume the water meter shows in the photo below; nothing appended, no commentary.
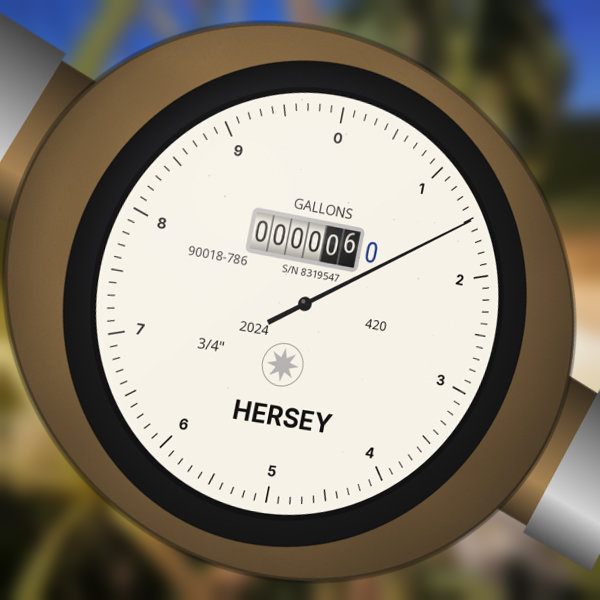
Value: 61.5 gal
